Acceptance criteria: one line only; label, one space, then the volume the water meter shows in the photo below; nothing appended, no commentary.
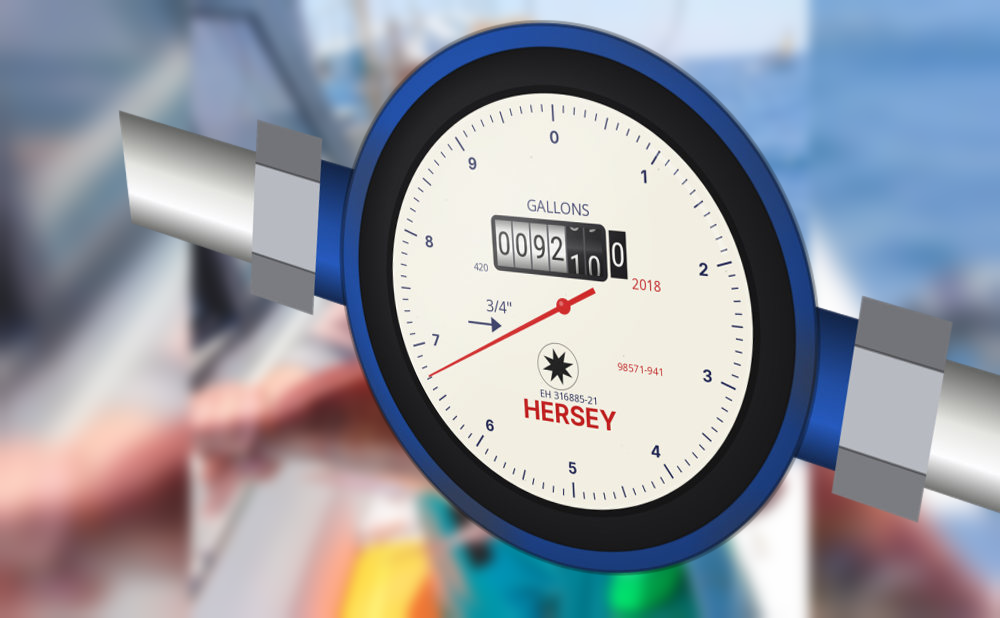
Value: 92096.7 gal
